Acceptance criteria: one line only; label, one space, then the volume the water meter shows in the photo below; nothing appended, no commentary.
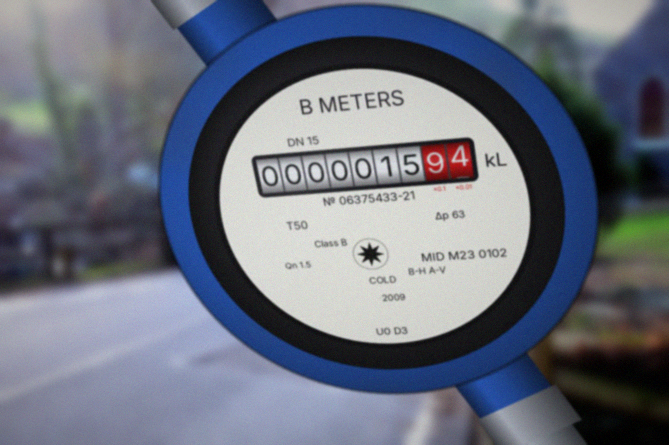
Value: 15.94 kL
